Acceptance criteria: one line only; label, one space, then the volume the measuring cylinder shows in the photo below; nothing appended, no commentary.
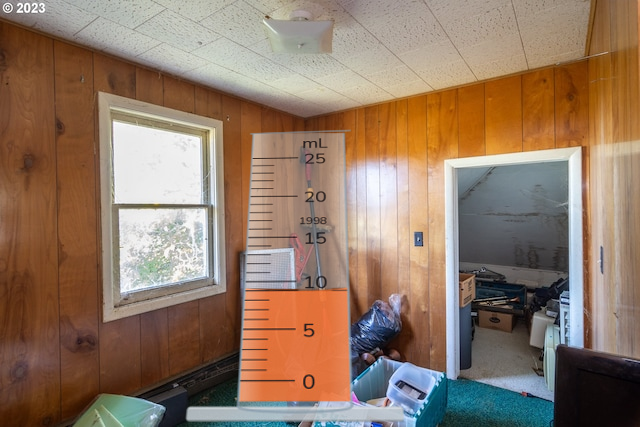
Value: 9 mL
